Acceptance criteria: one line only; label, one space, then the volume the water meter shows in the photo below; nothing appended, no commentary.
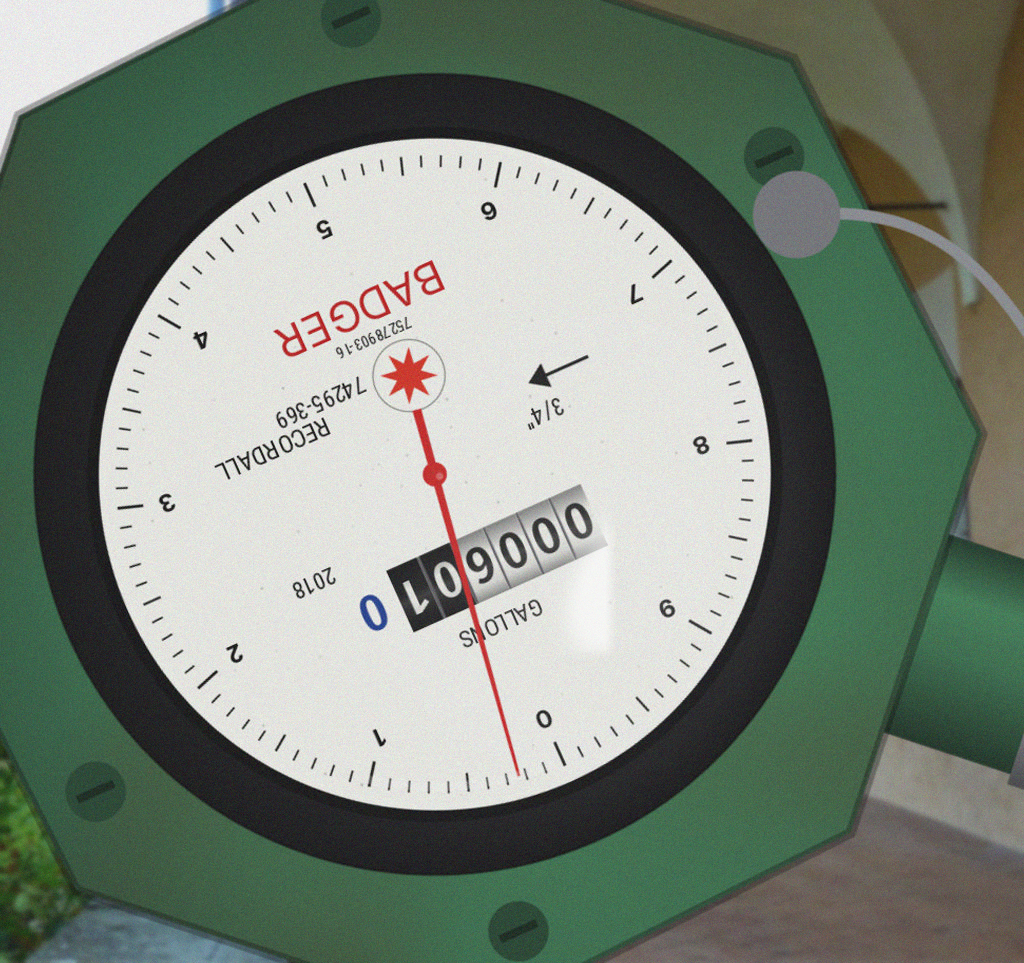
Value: 6010.2 gal
